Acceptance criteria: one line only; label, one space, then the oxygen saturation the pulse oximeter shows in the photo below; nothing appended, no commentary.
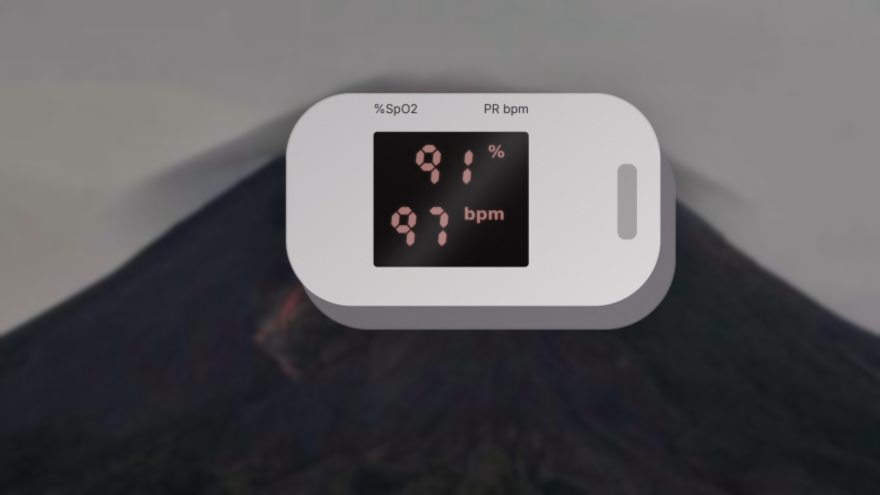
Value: 91 %
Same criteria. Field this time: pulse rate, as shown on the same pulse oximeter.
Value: 97 bpm
